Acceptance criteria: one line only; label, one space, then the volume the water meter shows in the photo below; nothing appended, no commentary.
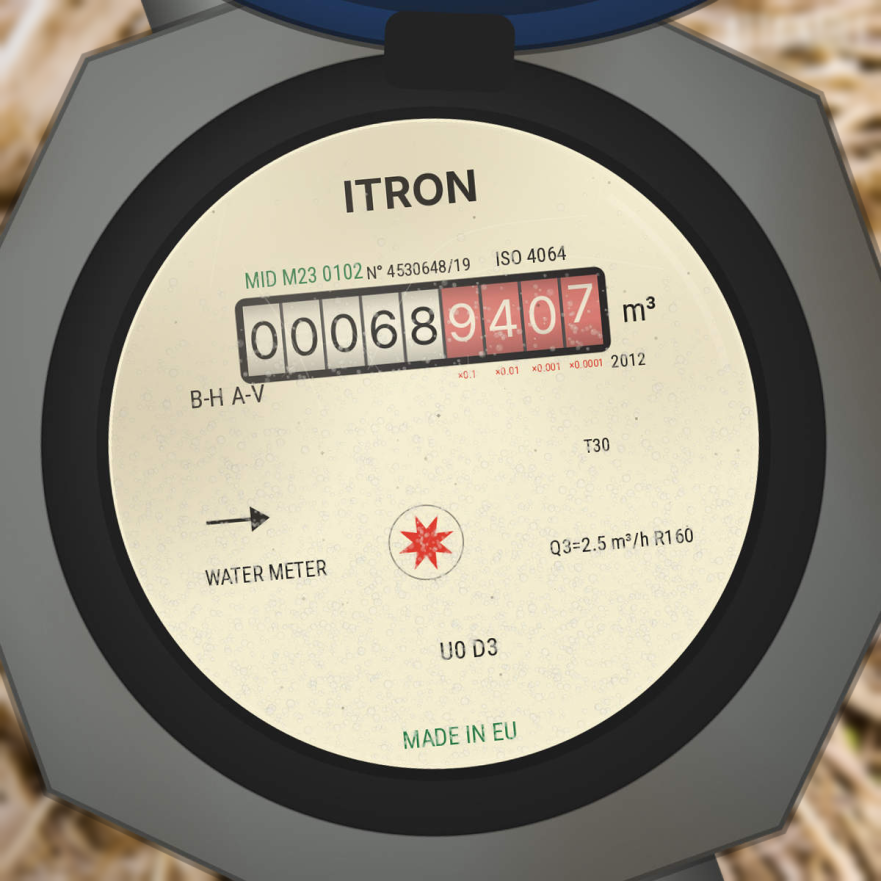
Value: 68.9407 m³
